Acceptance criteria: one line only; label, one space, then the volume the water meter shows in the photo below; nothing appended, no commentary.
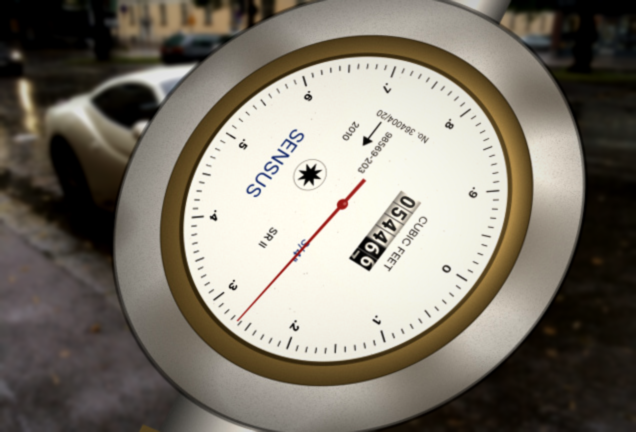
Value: 54466.26 ft³
